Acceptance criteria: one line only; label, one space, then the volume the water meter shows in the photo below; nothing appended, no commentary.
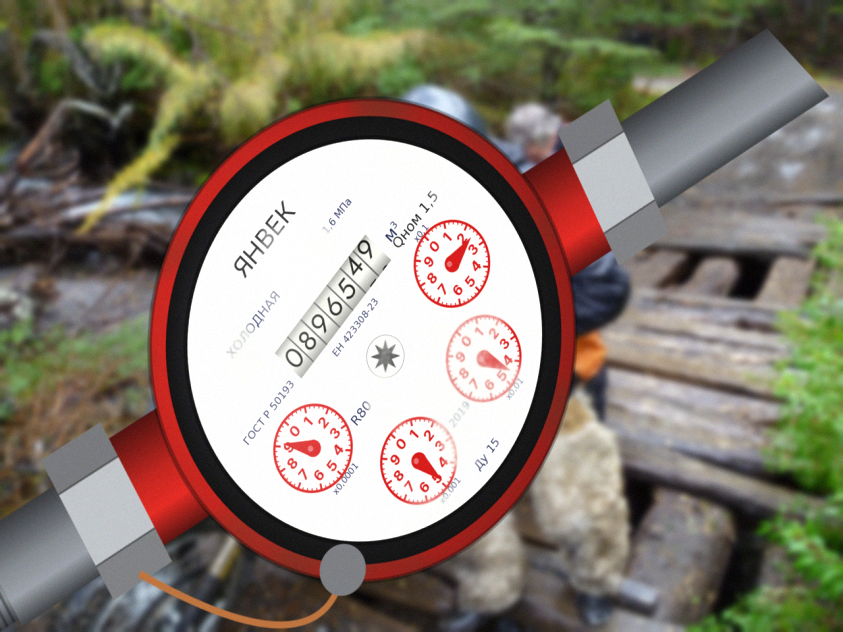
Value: 896549.2449 m³
